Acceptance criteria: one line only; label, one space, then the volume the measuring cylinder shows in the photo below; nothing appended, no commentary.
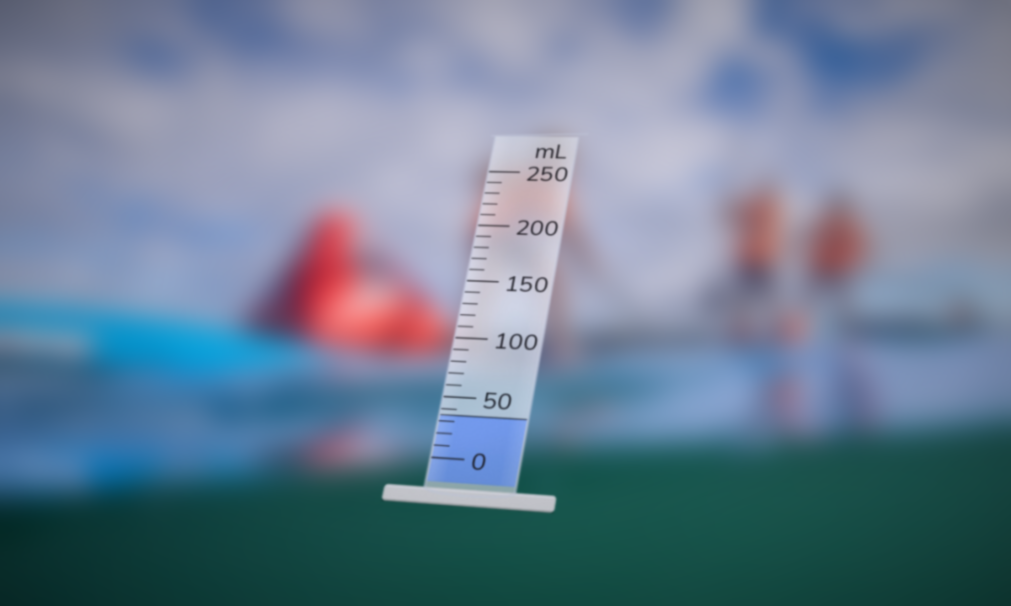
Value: 35 mL
